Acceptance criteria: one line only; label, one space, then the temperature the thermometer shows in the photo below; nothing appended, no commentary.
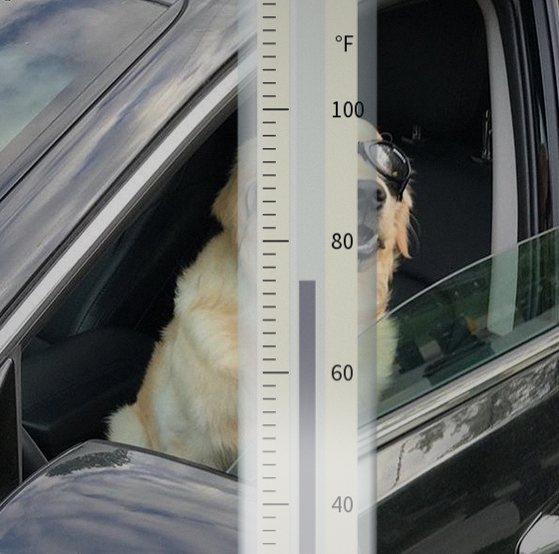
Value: 74 °F
